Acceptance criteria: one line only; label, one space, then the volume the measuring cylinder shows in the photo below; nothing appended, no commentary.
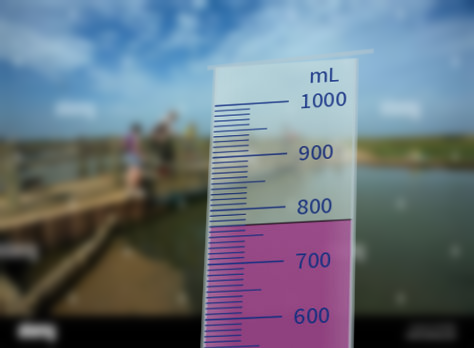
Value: 770 mL
